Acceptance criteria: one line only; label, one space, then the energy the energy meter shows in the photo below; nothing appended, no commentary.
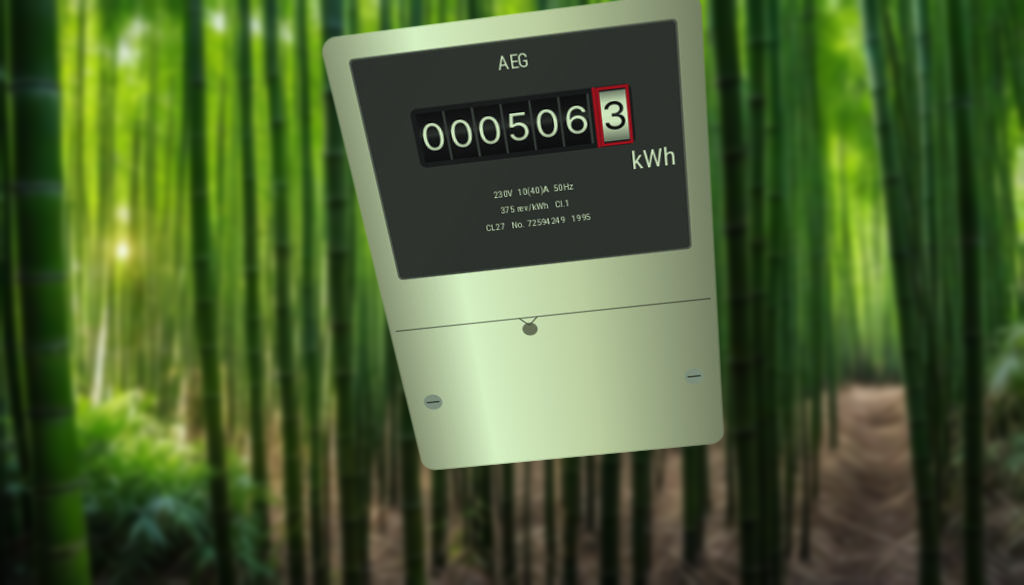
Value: 506.3 kWh
